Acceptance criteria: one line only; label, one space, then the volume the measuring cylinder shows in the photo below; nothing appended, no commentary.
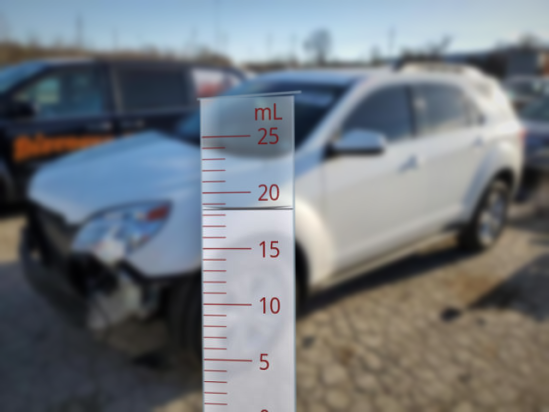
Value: 18.5 mL
